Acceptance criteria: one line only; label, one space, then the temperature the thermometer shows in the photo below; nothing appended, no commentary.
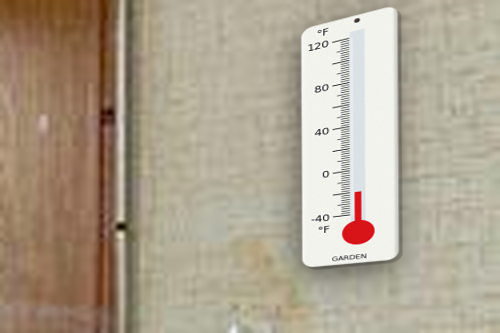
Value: -20 °F
